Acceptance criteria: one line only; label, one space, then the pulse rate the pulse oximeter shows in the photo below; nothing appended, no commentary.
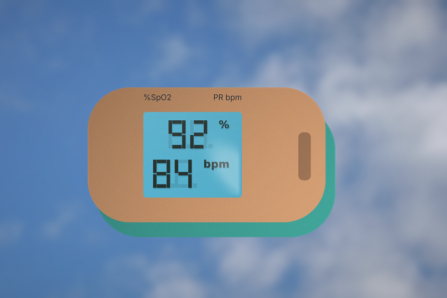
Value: 84 bpm
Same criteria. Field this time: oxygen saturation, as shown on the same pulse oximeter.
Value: 92 %
